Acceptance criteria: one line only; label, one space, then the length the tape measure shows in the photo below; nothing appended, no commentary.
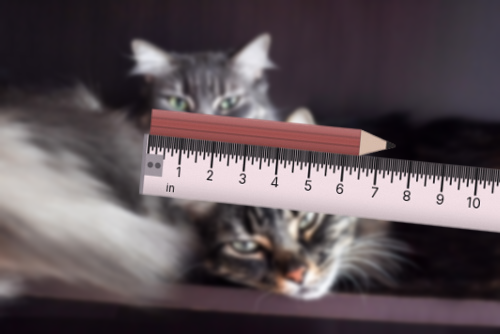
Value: 7.5 in
